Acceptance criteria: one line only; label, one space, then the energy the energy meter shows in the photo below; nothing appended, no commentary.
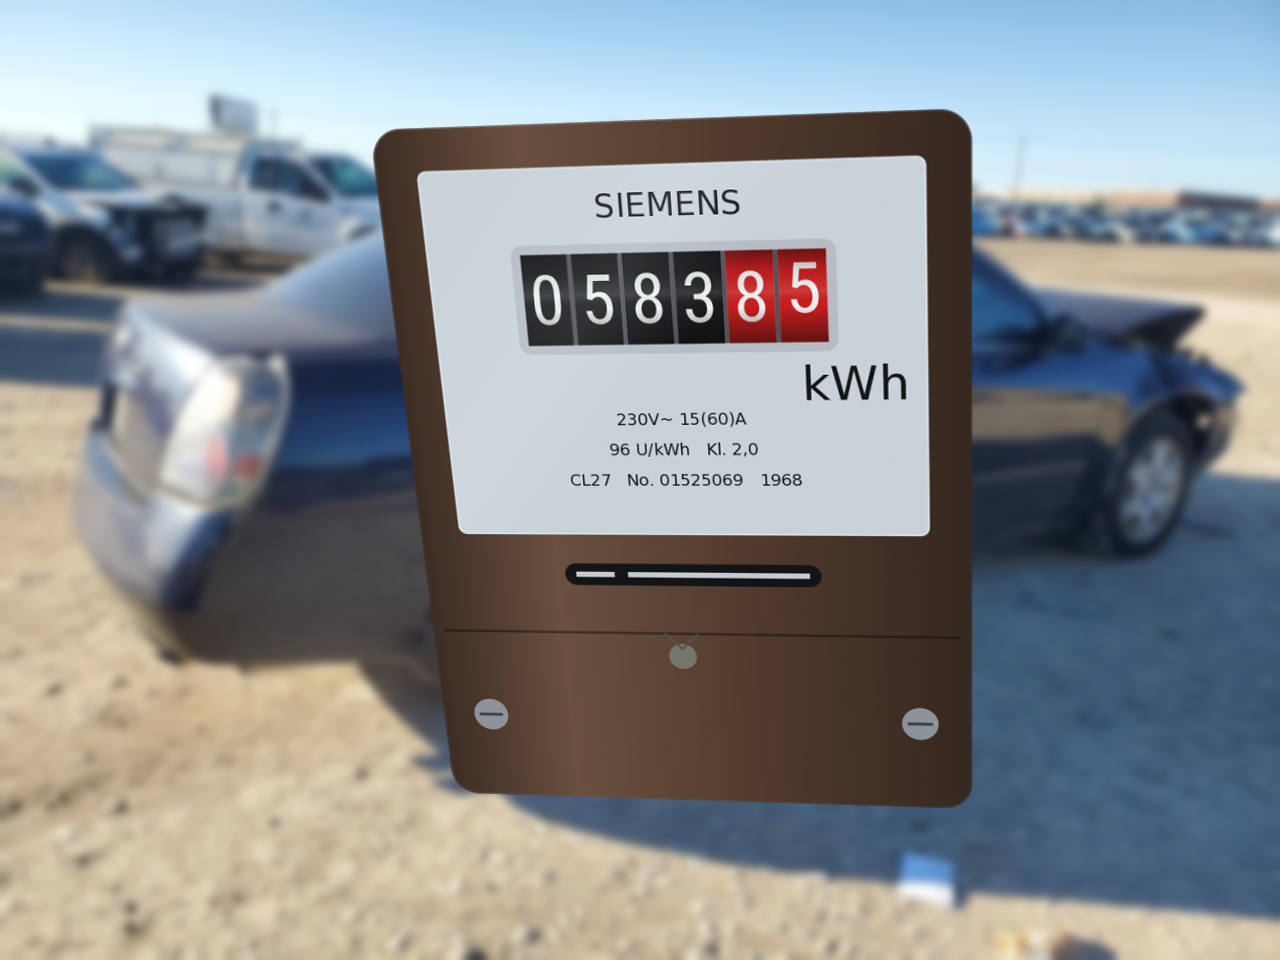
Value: 583.85 kWh
